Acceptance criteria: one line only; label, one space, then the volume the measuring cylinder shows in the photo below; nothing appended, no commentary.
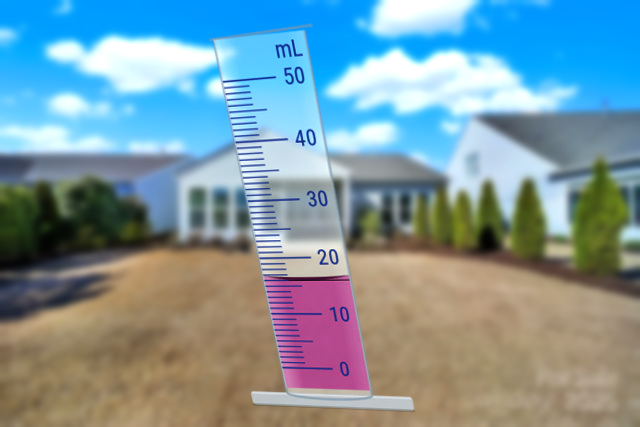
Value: 16 mL
